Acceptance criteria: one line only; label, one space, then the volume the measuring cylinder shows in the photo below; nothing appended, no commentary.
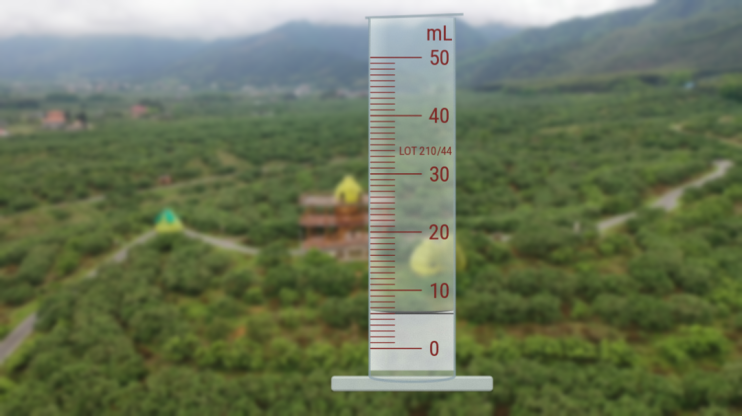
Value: 6 mL
